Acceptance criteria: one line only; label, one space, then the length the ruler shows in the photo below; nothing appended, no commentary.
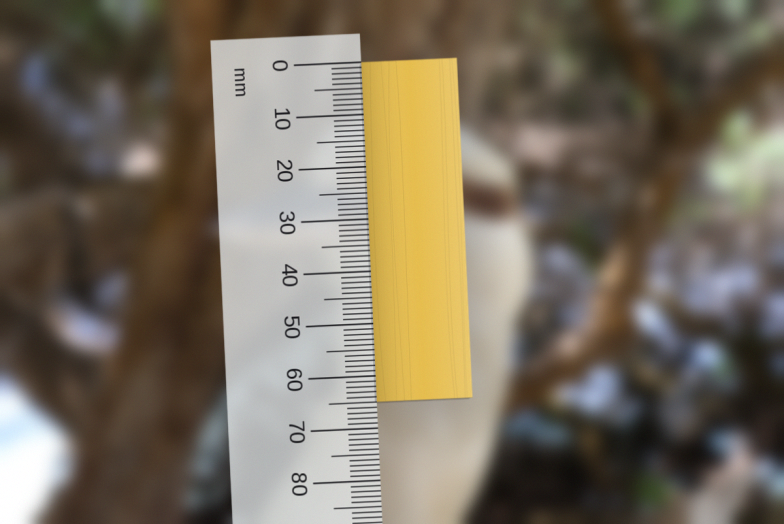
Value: 65 mm
